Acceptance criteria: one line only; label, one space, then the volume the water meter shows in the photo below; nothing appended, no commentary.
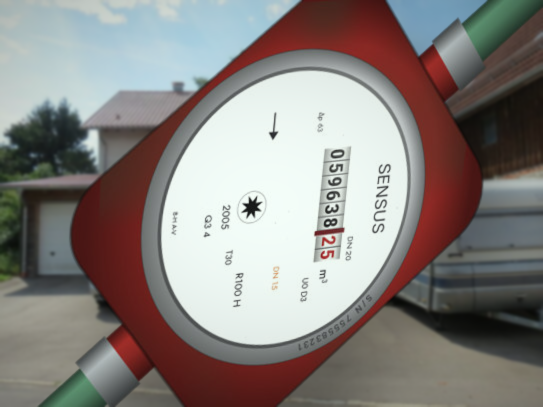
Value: 59638.25 m³
